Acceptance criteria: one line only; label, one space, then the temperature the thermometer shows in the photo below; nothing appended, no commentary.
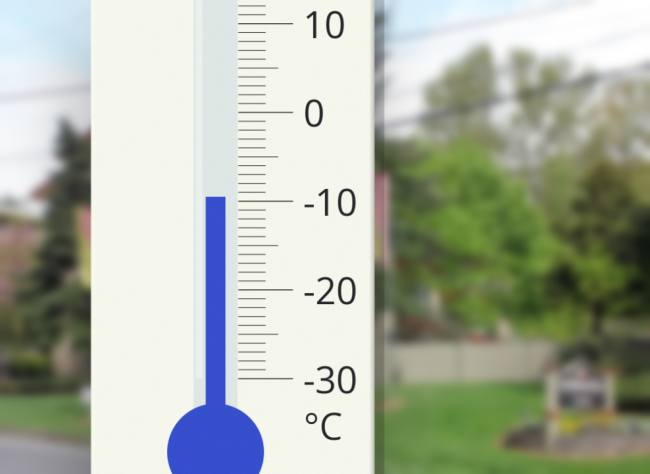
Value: -9.5 °C
